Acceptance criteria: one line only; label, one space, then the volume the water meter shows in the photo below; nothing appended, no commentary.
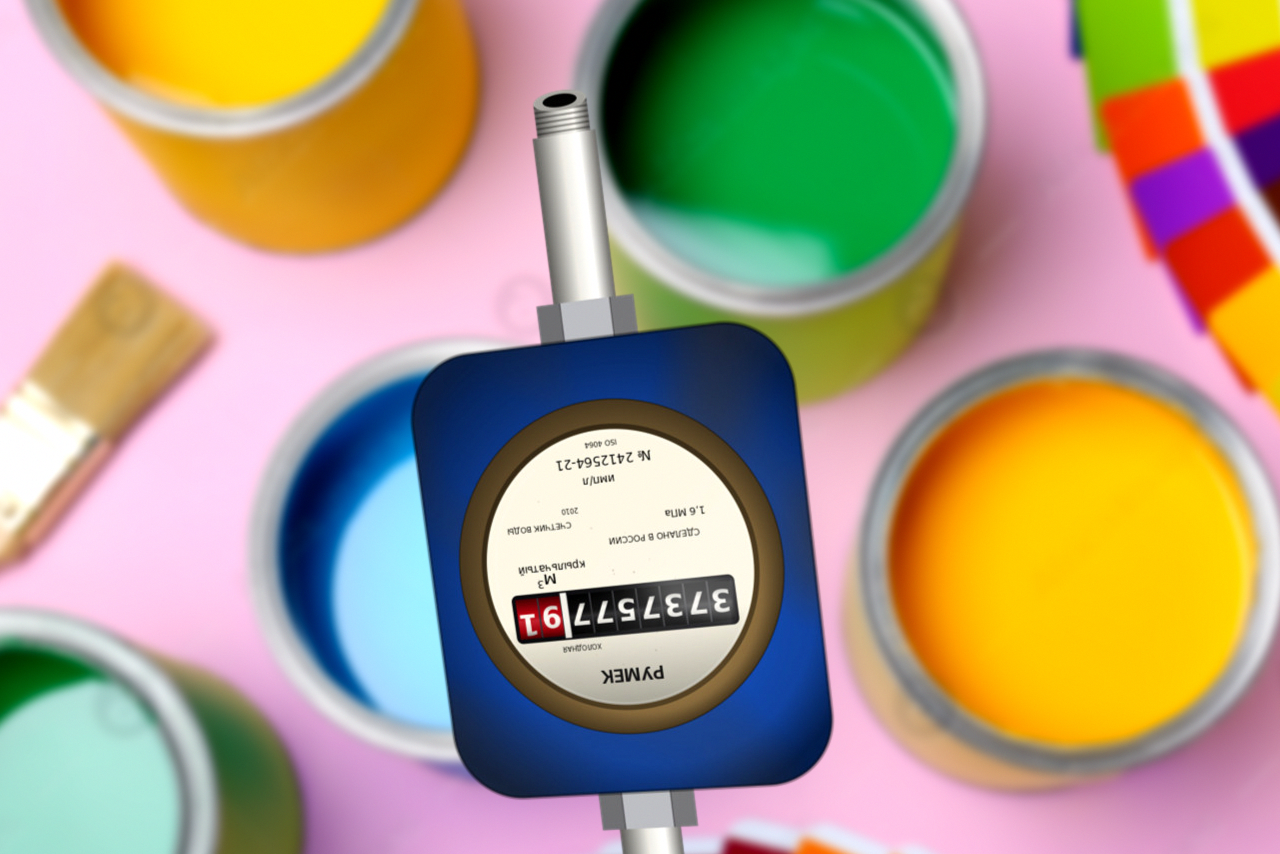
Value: 3737577.91 m³
